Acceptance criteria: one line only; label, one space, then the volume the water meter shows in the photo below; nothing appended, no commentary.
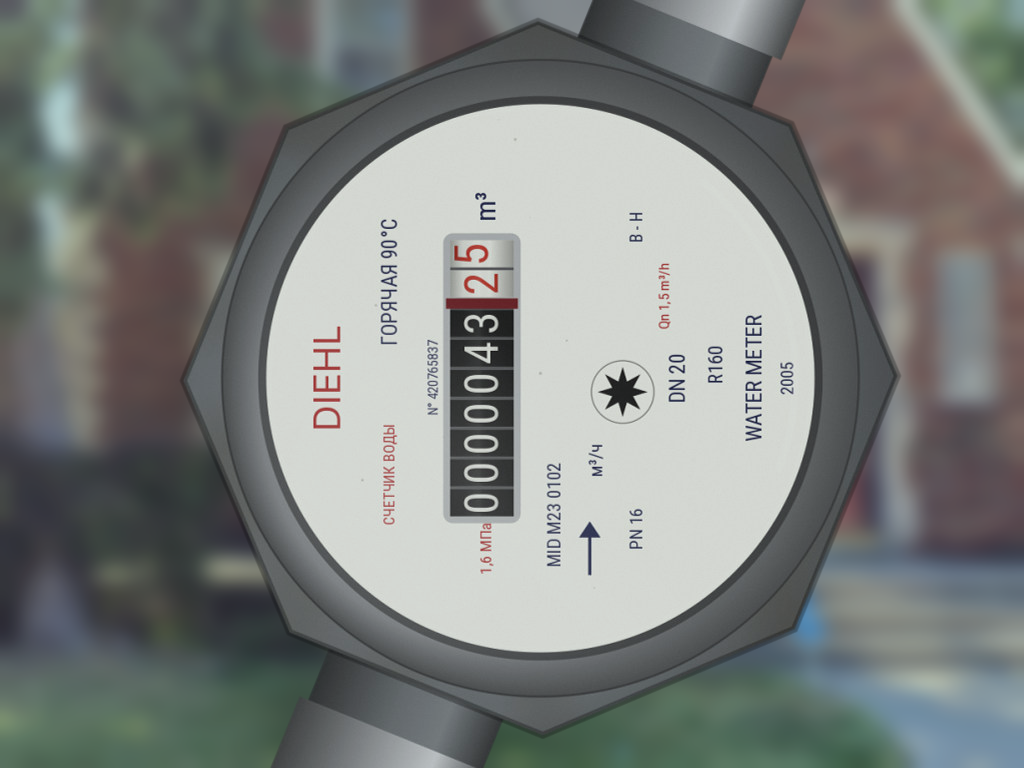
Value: 43.25 m³
